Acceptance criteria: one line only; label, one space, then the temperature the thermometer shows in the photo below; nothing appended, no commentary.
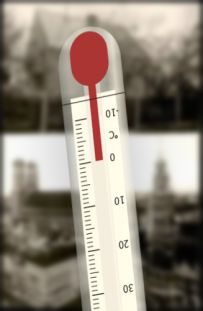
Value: 0 °C
